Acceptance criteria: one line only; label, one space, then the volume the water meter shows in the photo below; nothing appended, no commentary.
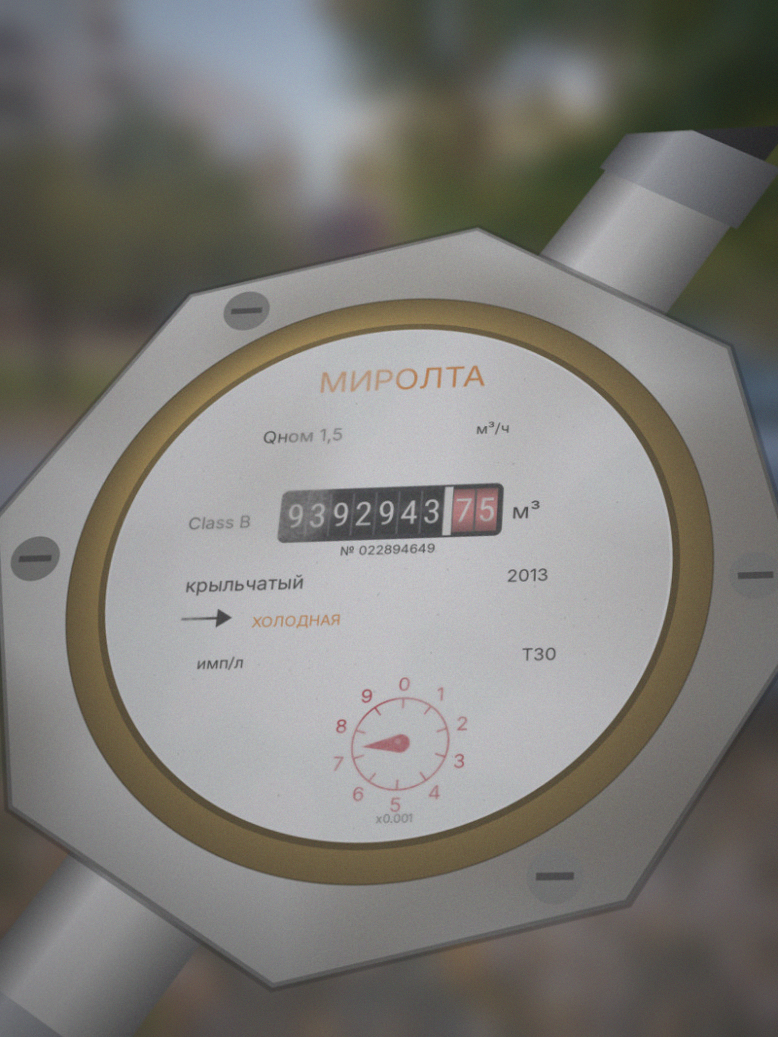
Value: 9392943.757 m³
